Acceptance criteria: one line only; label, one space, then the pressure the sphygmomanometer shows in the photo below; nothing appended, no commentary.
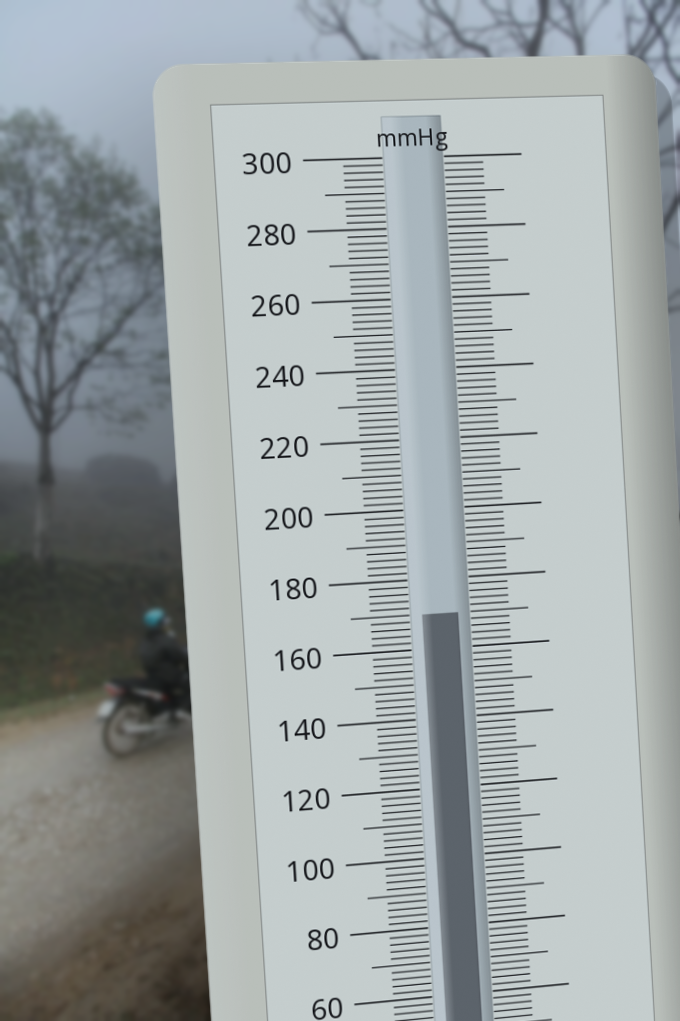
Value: 170 mmHg
